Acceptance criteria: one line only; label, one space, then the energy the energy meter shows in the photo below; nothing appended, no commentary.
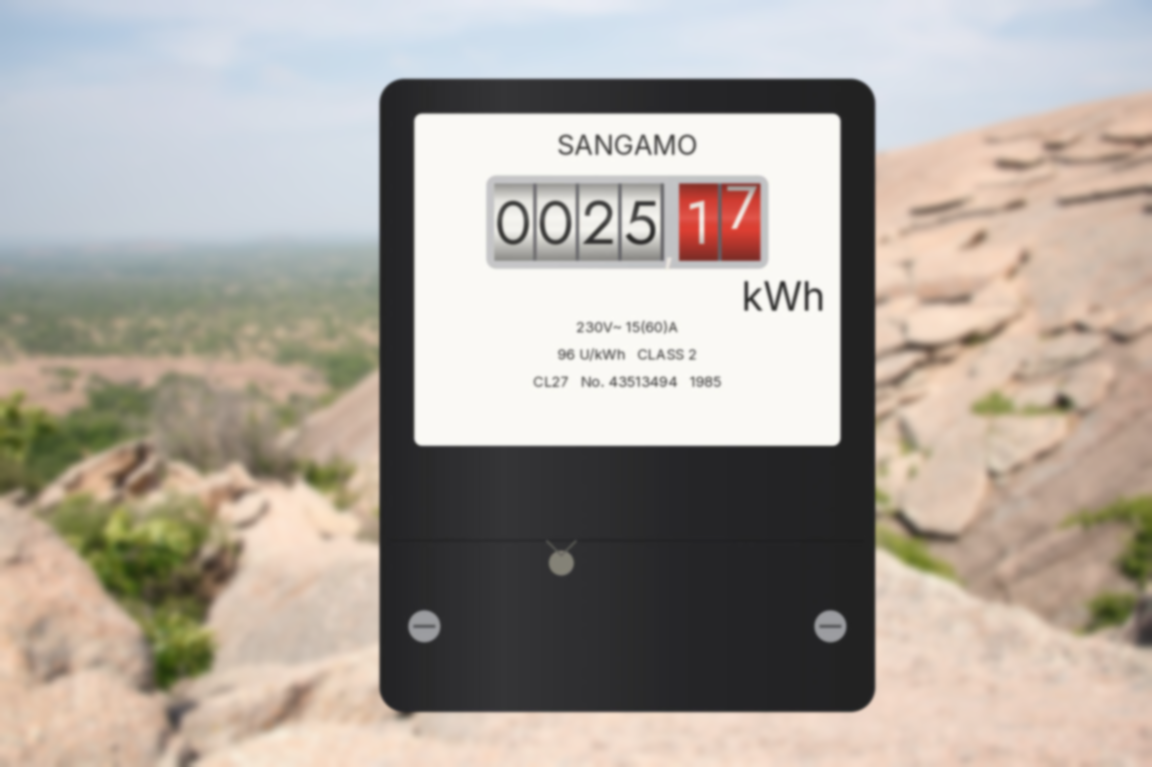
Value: 25.17 kWh
